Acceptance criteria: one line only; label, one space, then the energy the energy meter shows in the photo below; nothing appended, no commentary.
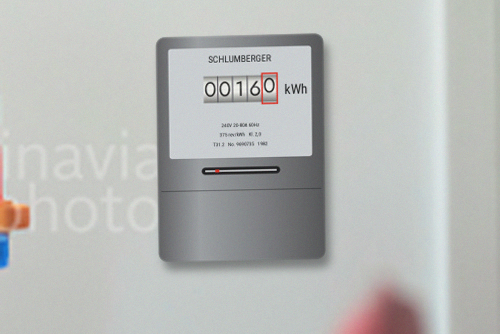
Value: 16.0 kWh
